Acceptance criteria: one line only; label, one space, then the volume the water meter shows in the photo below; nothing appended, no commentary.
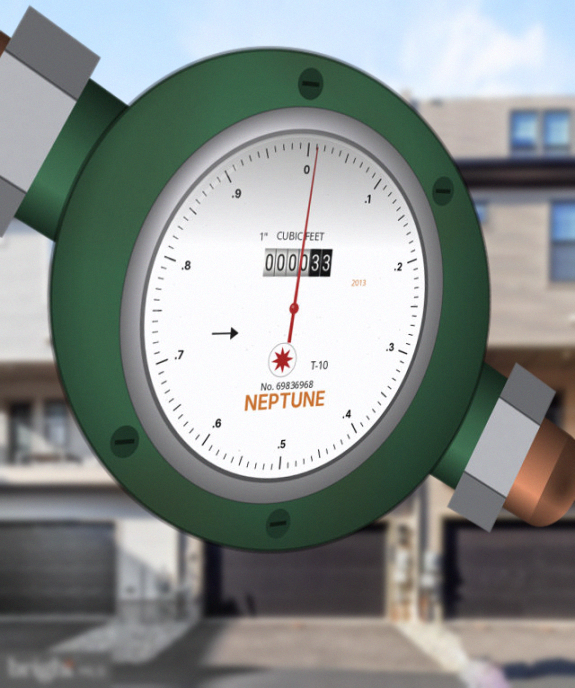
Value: 33.01 ft³
